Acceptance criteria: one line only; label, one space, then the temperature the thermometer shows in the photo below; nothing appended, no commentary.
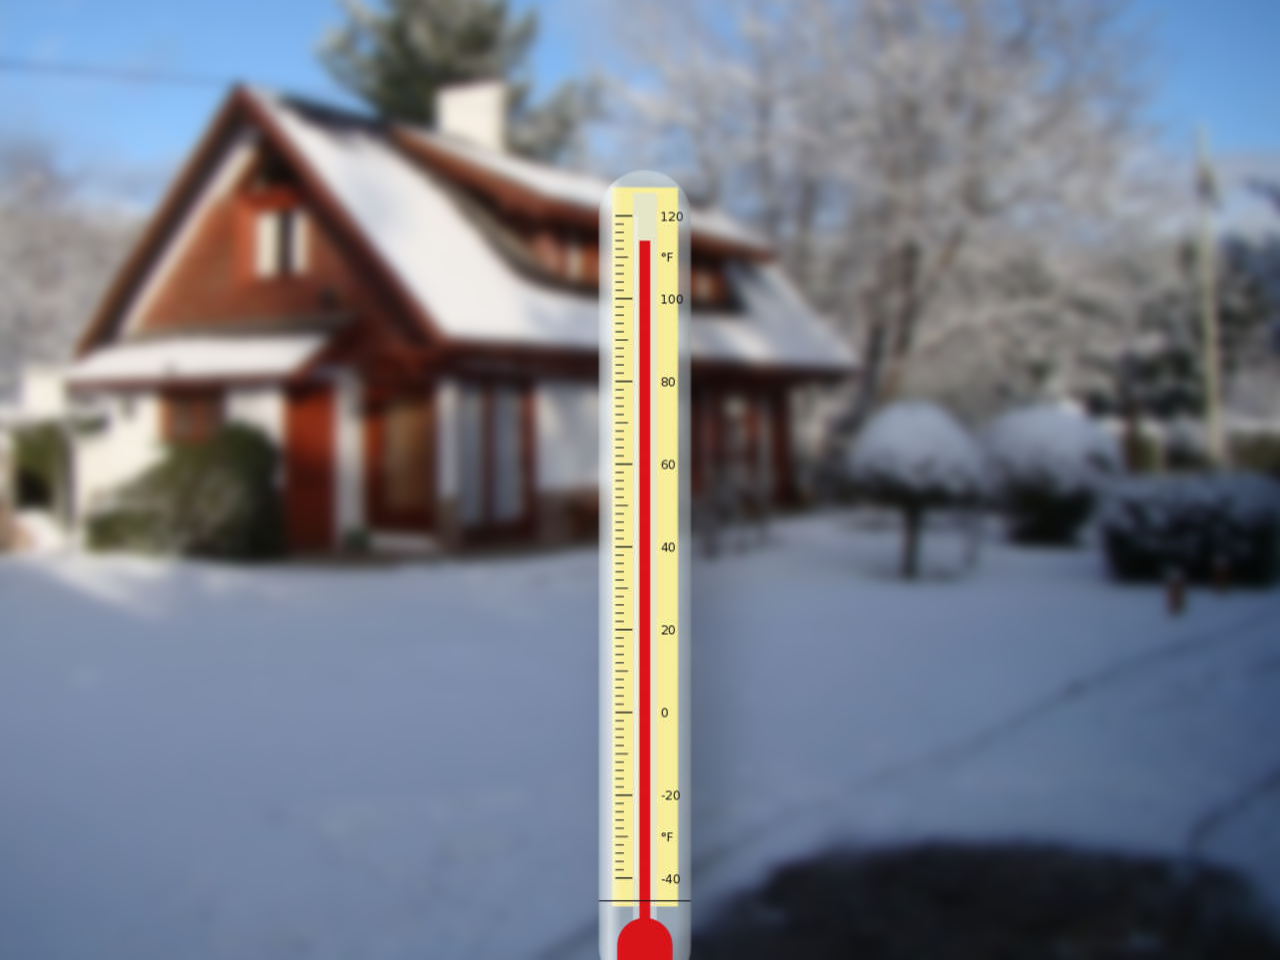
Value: 114 °F
